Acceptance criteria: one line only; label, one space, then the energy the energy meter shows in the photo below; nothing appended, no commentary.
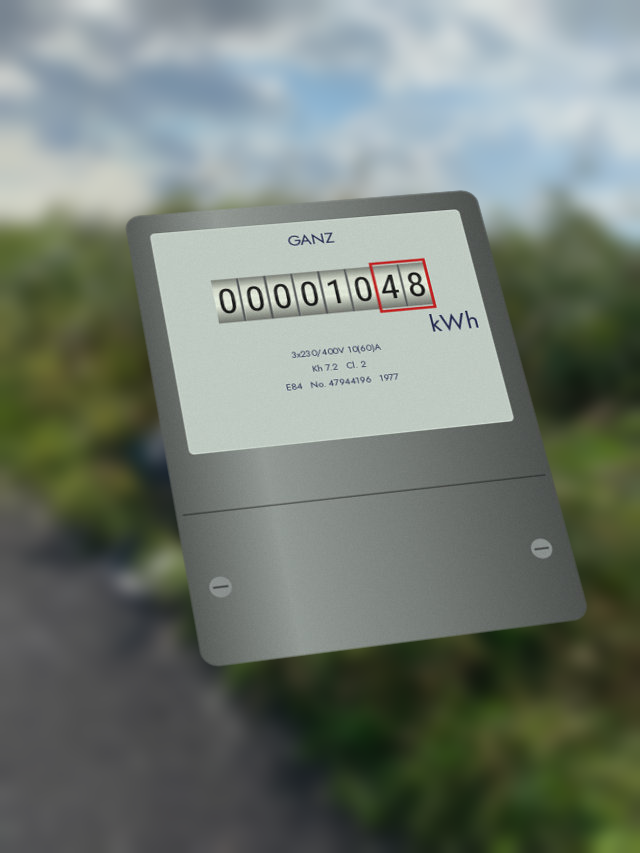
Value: 10.48 kWh
